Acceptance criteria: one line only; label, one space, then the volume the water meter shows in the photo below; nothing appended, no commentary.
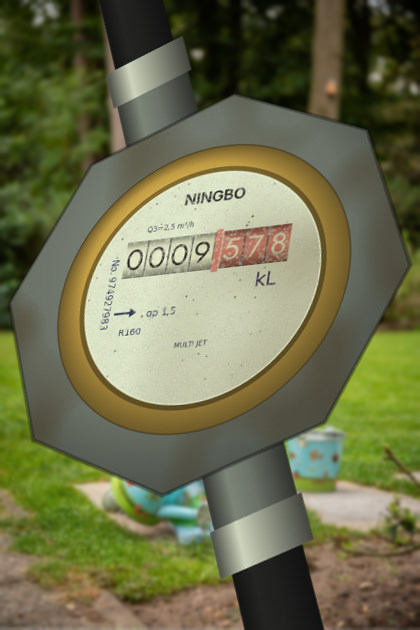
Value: 9.578 kL
